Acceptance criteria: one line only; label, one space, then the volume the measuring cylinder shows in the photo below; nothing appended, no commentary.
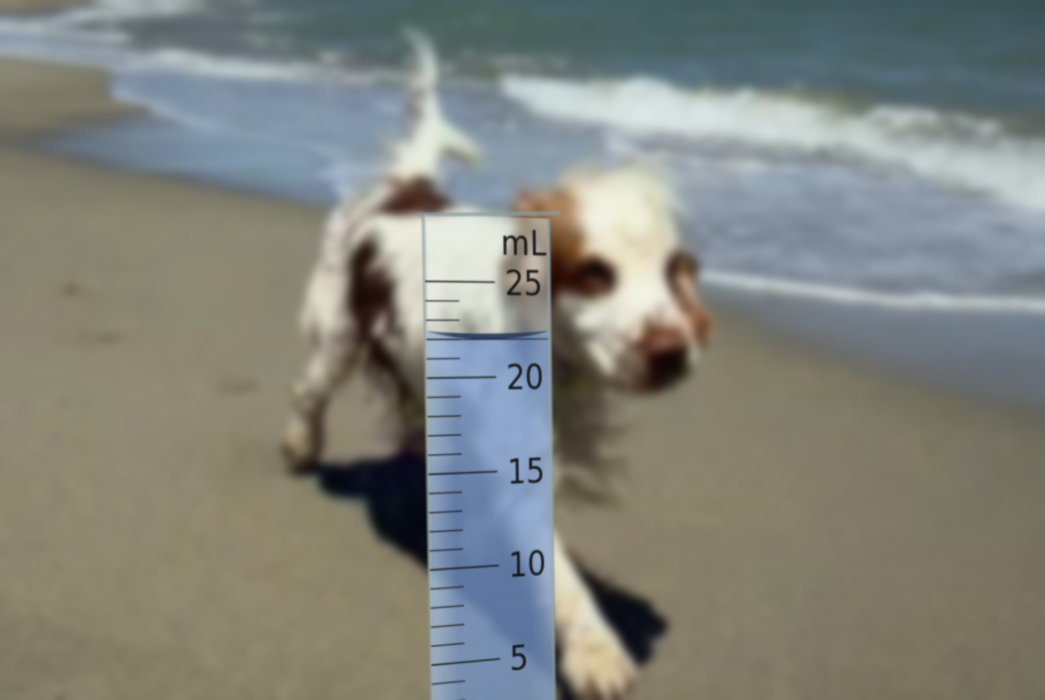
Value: 22 mL
